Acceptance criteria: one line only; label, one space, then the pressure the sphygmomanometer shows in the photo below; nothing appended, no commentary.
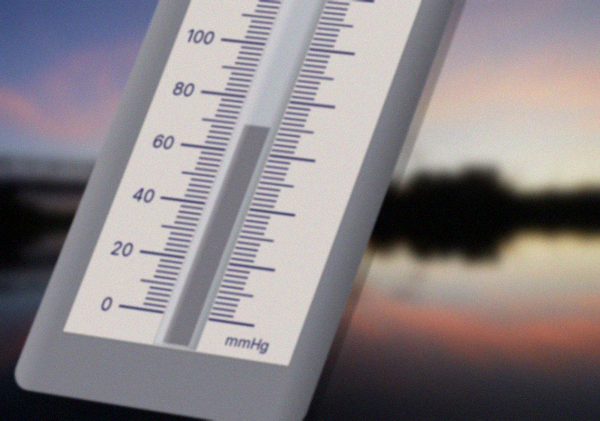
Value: 70 mmHg
